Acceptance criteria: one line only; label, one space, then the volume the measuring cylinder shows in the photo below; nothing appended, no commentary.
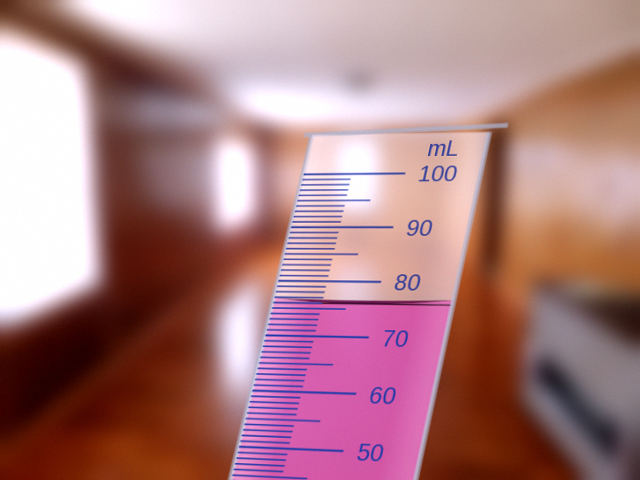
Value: 76 mL
